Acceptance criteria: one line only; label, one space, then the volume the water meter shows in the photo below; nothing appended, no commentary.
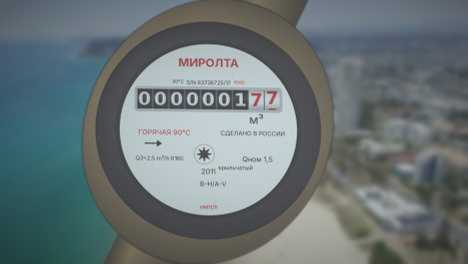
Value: 1.77 m³
